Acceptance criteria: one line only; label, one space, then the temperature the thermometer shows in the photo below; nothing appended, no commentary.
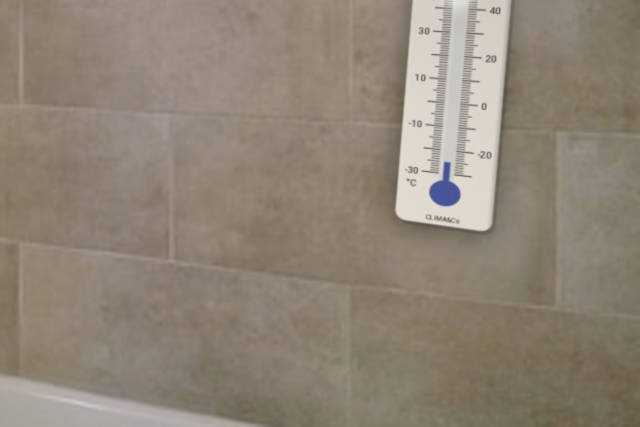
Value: -25 °C
